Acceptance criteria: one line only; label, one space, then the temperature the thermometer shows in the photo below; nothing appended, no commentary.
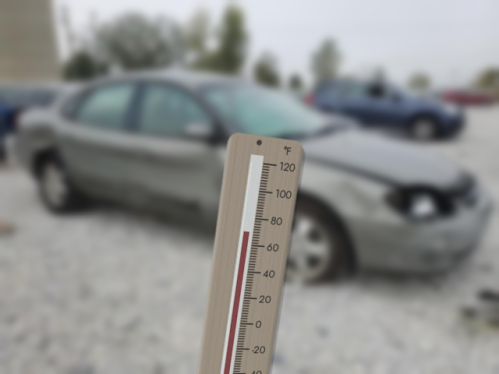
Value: 70 °F
